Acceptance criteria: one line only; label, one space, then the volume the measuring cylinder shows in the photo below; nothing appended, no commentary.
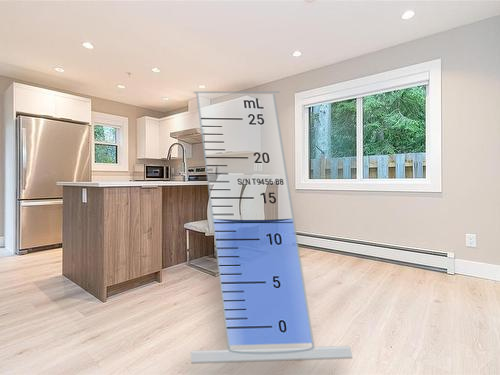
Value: 12 mL
